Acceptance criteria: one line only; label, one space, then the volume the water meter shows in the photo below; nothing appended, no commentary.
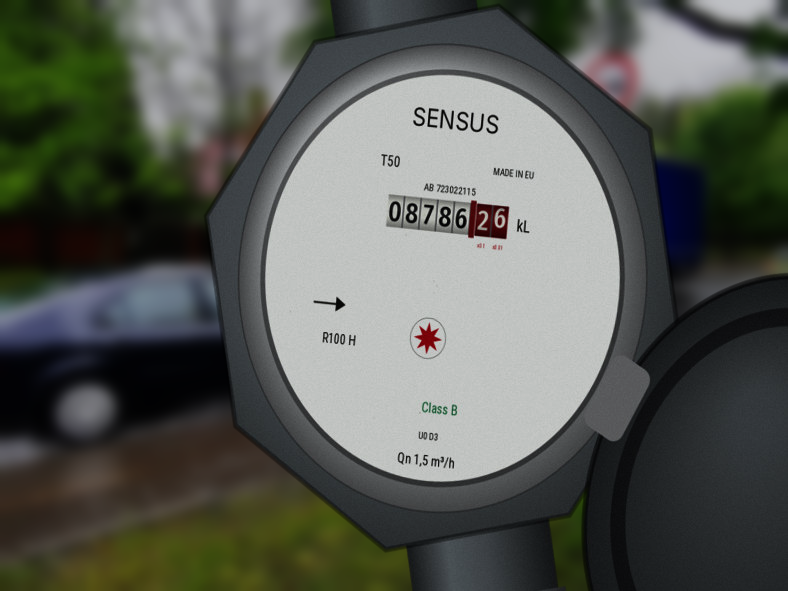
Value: 8786.26 kL
